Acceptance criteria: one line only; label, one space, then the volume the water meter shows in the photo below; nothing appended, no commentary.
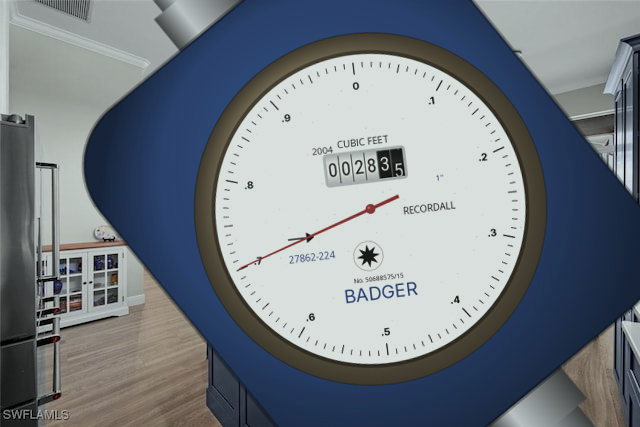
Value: 2834.70 ft³
